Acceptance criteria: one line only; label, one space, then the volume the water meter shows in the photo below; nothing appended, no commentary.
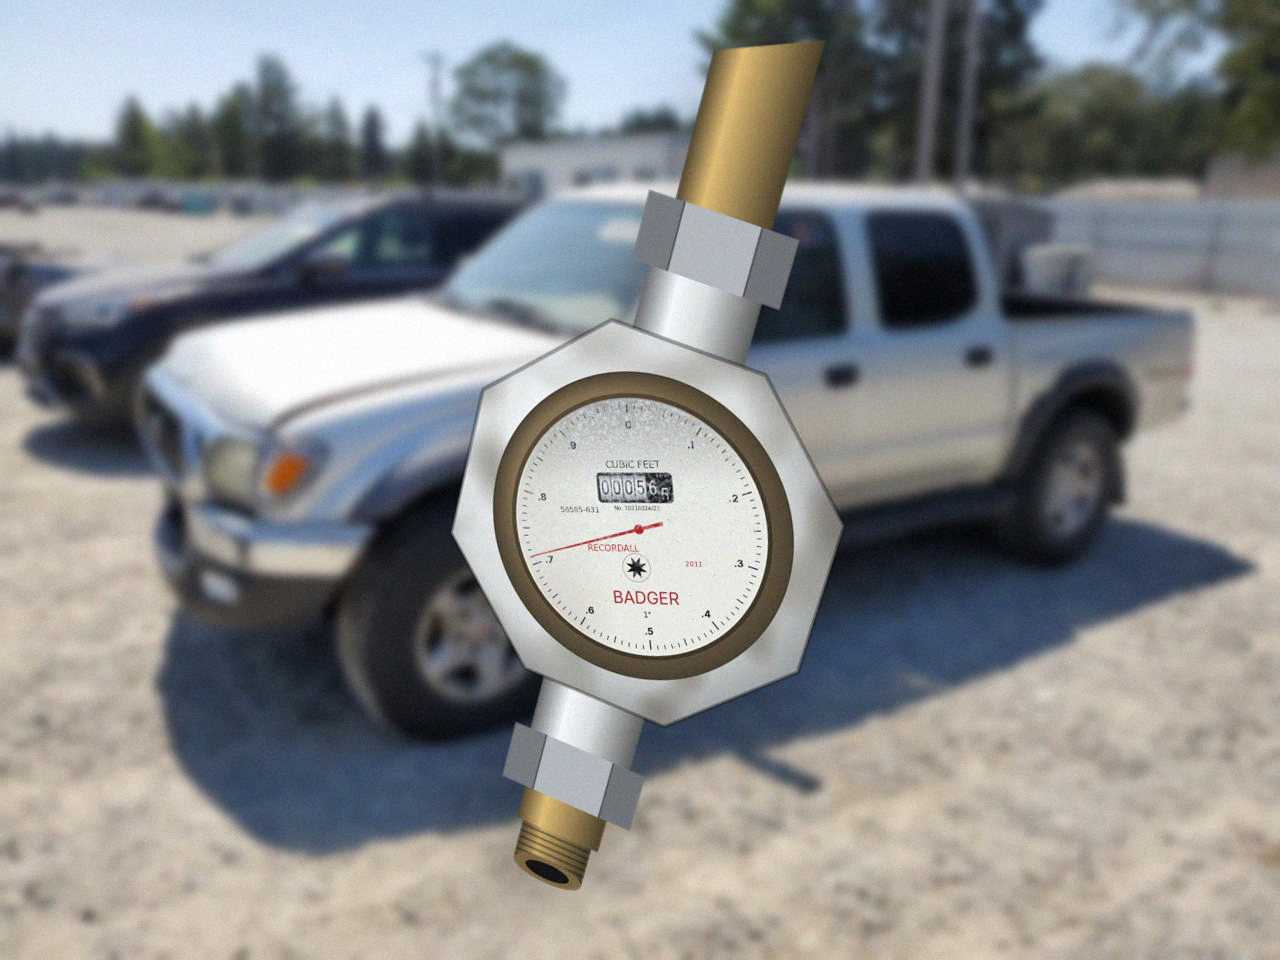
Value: 564.71 ft³
